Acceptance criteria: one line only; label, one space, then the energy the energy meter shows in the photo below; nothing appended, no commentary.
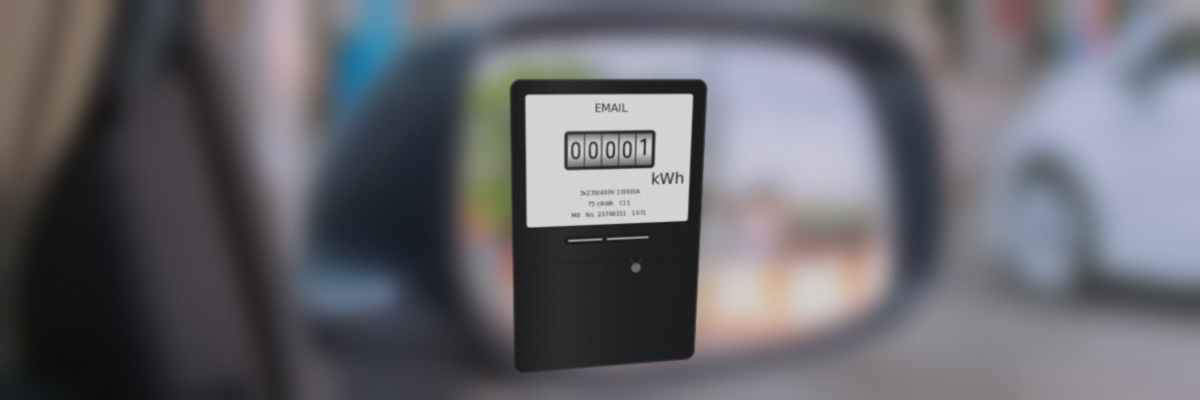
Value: 1 kWh
